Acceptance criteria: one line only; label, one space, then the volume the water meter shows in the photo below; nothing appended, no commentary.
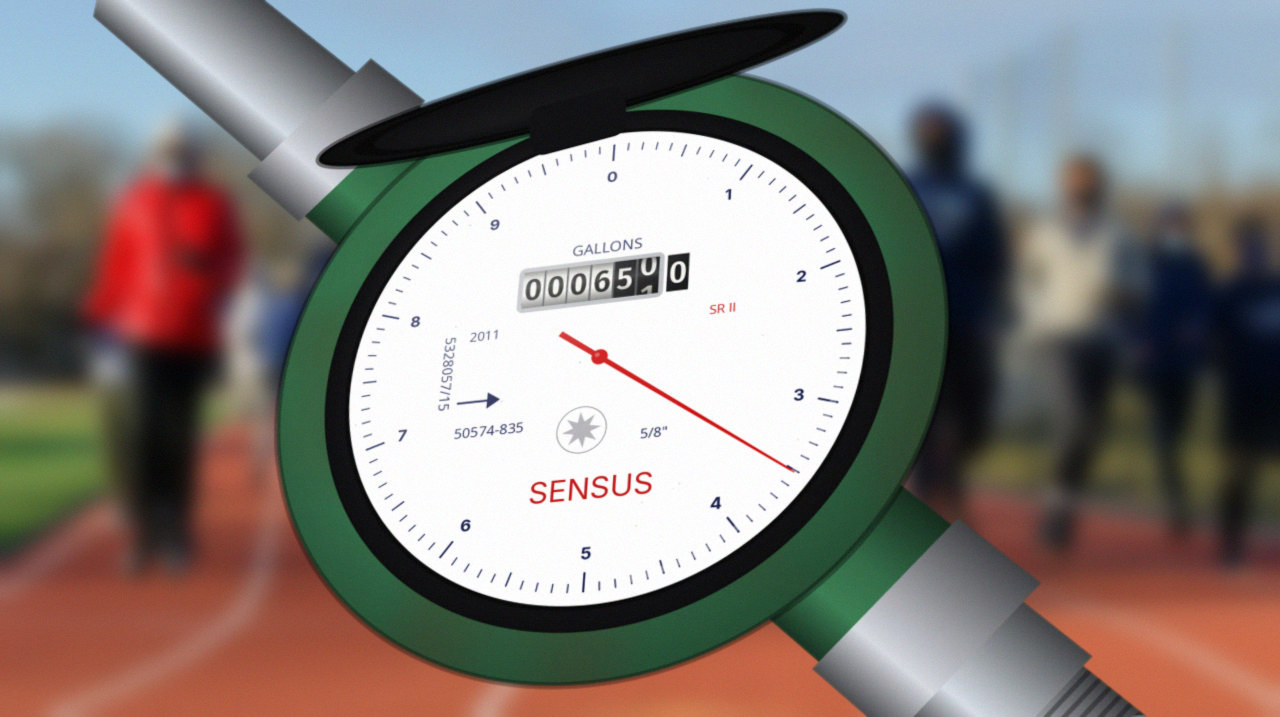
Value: 6503.5 gal
